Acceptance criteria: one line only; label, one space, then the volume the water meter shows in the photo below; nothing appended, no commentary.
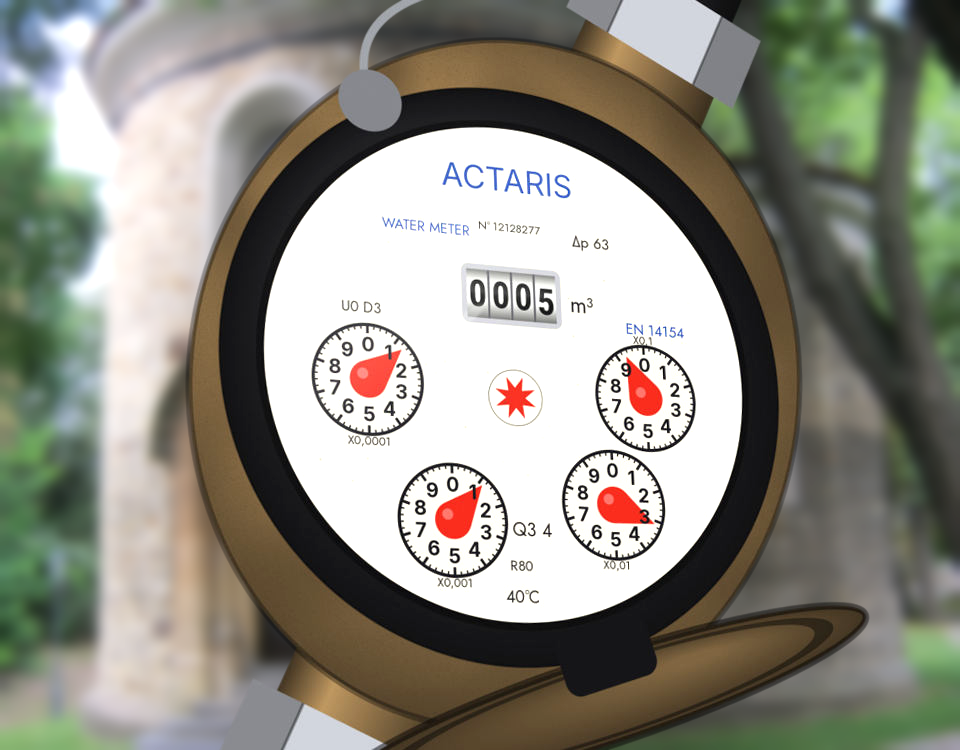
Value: 4.9311 m³
